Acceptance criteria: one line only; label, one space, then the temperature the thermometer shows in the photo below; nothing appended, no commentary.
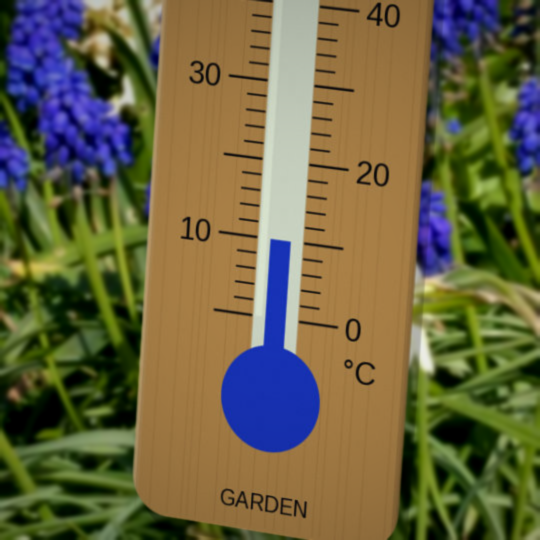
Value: 10 °C
